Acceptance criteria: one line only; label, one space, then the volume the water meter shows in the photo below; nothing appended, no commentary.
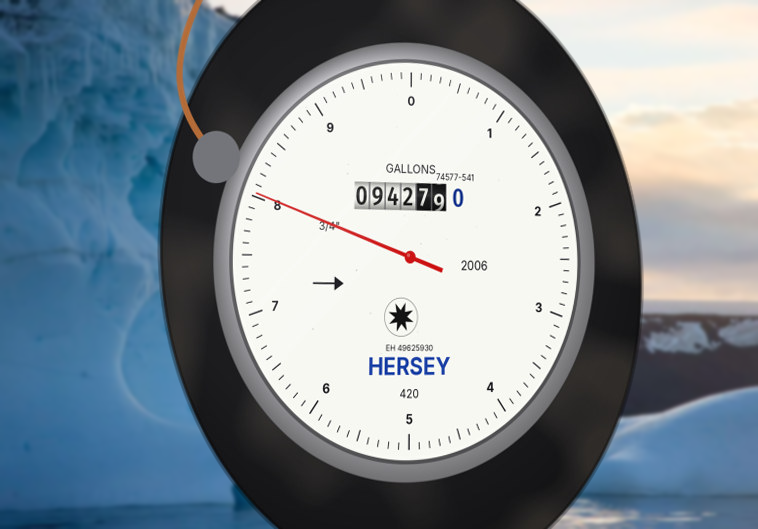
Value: 942788.0 gal
